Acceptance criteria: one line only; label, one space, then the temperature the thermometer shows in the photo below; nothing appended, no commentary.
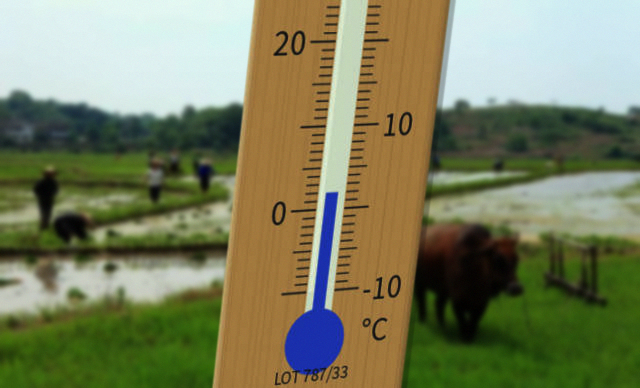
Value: 2 °C
